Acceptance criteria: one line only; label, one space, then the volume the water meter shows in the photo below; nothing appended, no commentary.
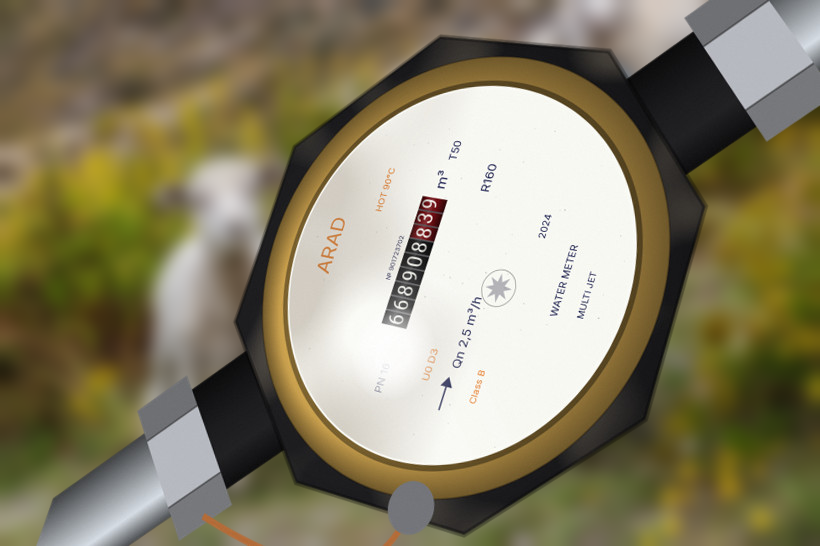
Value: 668908.839 m³
